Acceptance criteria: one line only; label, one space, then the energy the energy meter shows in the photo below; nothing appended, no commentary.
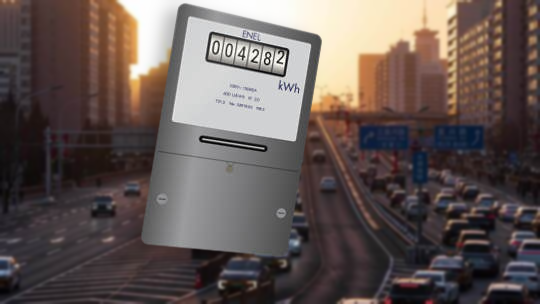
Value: 4282 kWh
